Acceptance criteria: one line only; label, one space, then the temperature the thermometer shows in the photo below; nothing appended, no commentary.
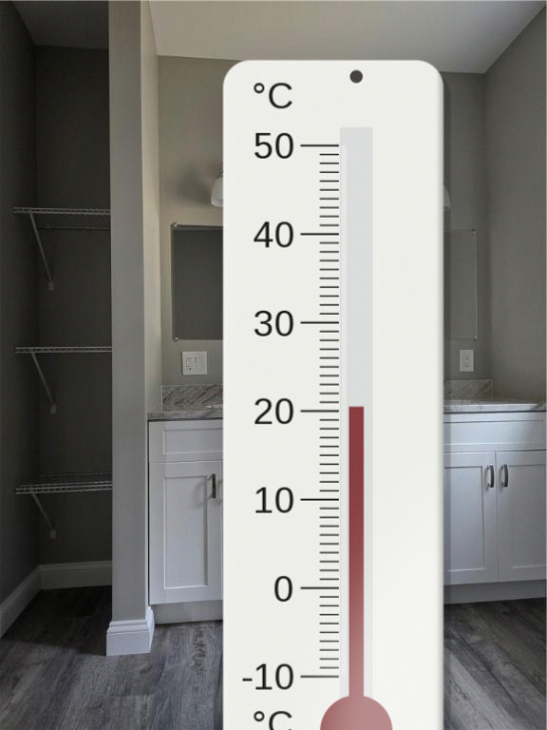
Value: 20.5 °C
